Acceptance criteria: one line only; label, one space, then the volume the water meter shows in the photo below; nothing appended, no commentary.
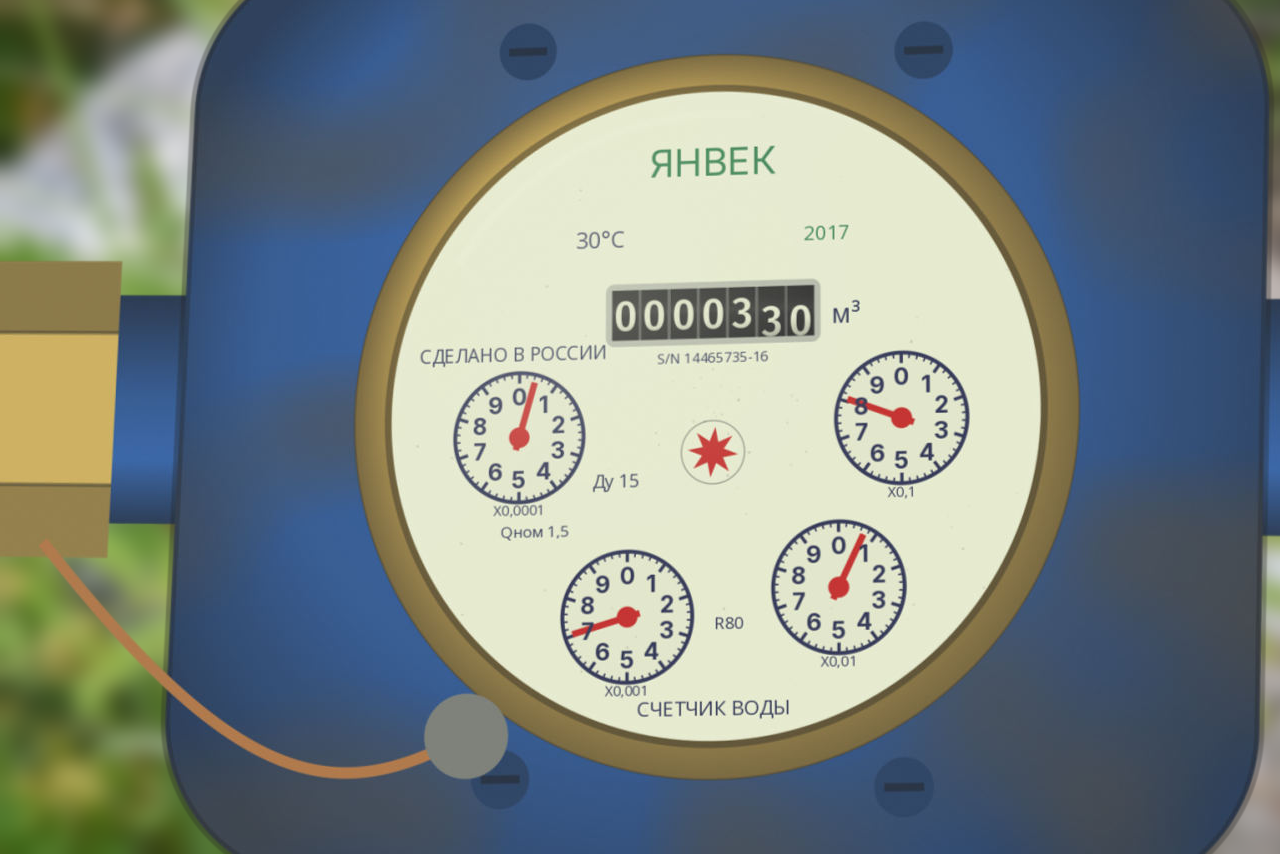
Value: 329.8070 m³
